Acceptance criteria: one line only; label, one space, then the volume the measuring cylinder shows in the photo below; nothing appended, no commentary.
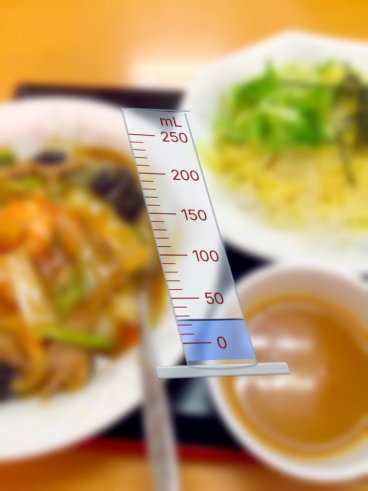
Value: 25 mL
